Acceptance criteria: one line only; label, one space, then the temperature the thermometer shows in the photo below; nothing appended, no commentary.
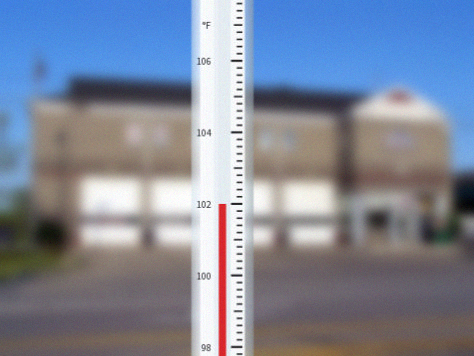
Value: 102 °F
